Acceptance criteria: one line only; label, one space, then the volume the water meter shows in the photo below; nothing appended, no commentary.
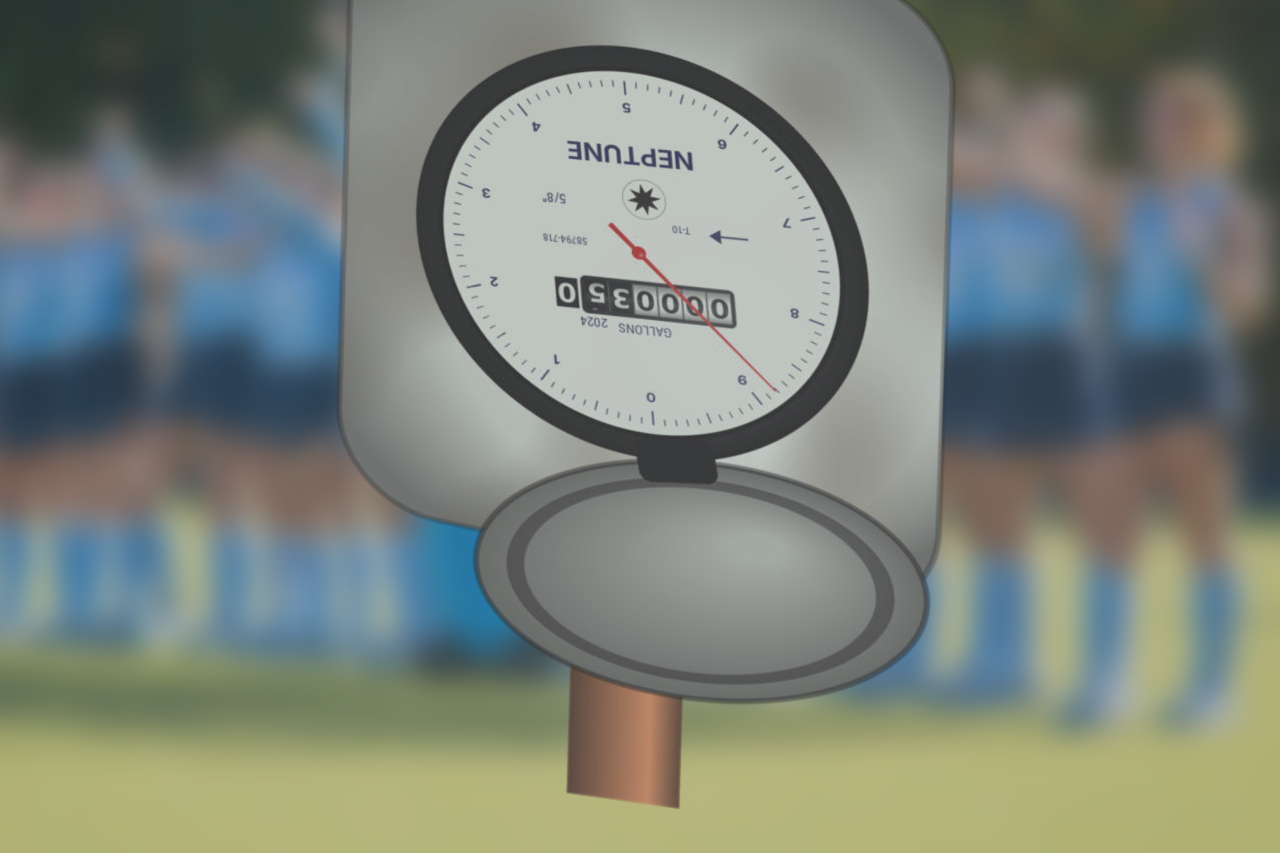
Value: 348.8 gal
